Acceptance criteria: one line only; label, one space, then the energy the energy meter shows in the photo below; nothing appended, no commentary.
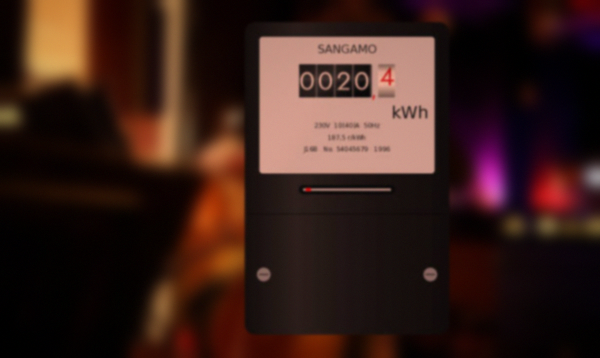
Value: 20.4 kWh
